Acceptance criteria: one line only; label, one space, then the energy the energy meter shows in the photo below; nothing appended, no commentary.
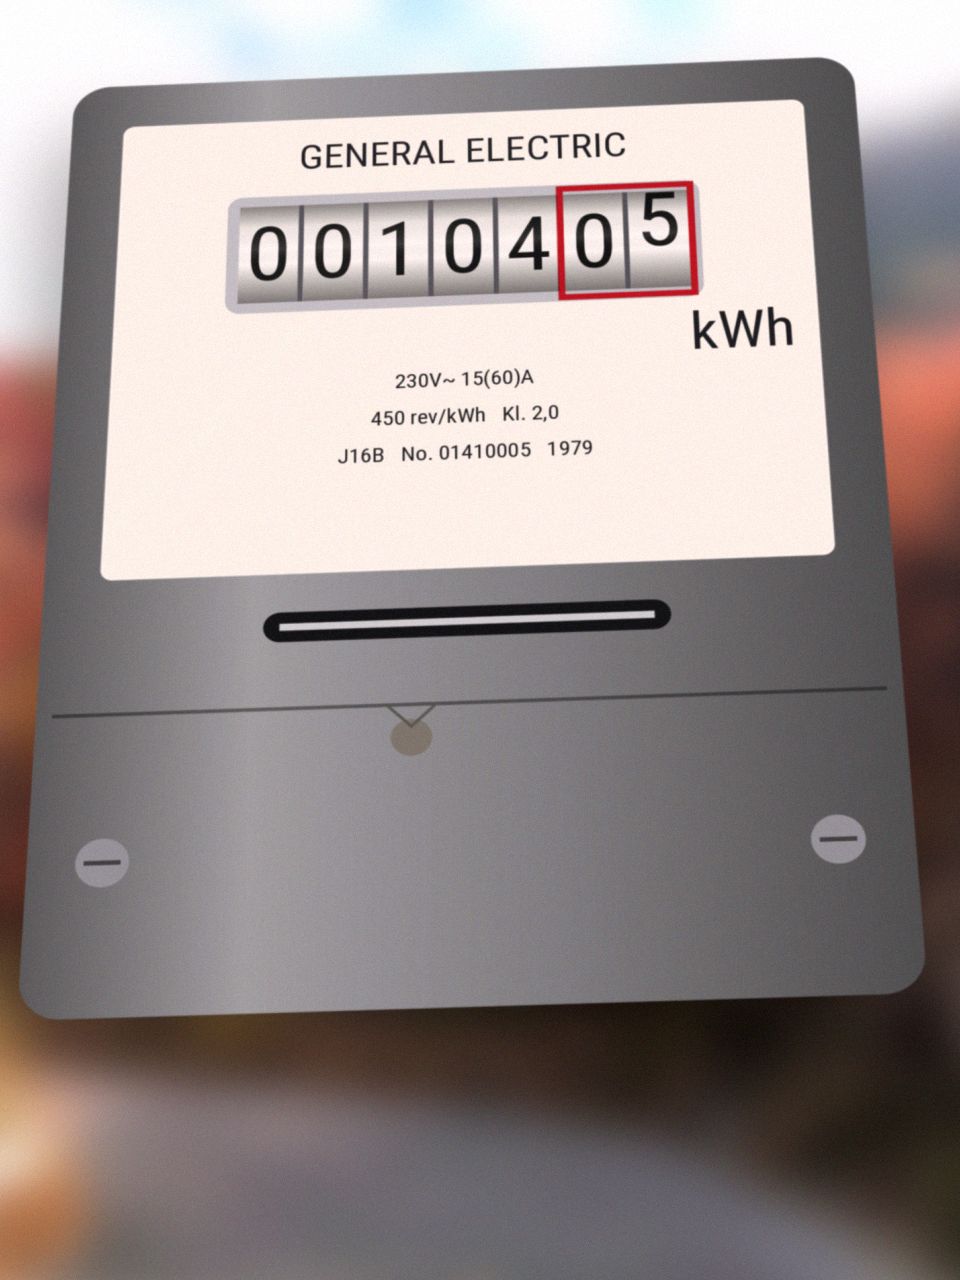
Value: 104.05 kWh
